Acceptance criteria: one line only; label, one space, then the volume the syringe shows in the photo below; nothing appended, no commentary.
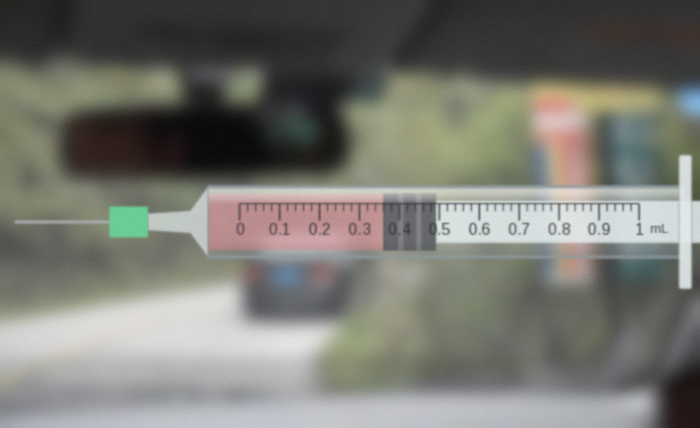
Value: 0.36 mL
